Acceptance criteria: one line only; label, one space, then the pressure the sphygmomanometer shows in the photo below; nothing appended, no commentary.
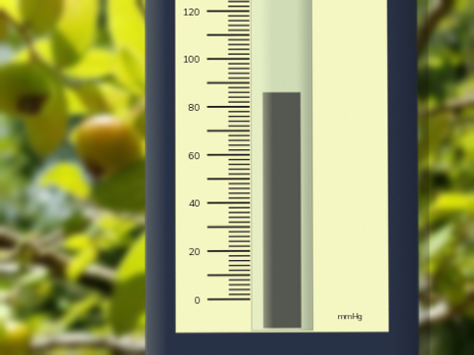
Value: 86 mmHg
